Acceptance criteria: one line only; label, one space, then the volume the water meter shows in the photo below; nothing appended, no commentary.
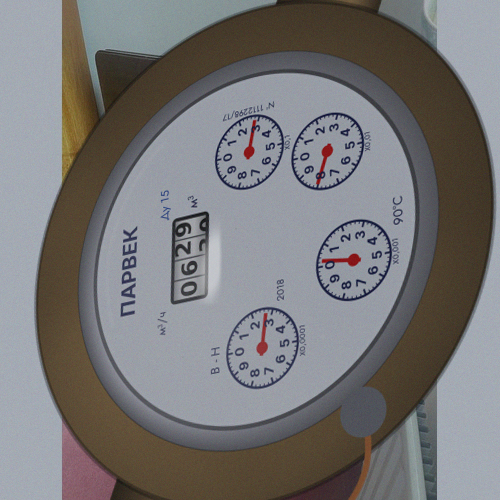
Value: 629.2802 m³
